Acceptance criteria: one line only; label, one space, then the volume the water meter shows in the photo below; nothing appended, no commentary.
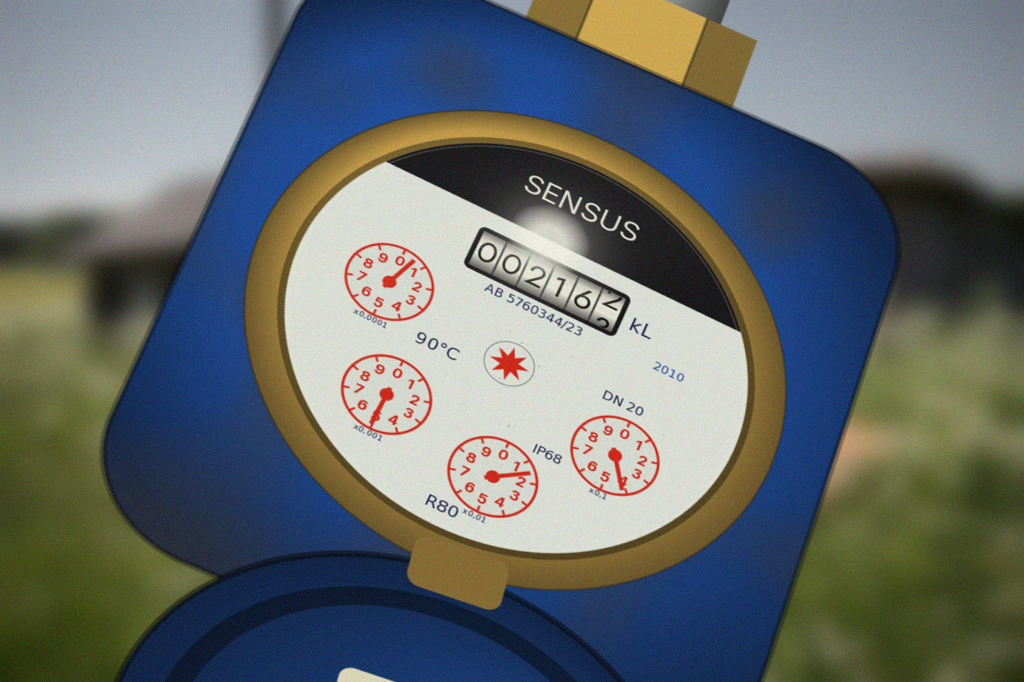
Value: 2162.4150 kL
